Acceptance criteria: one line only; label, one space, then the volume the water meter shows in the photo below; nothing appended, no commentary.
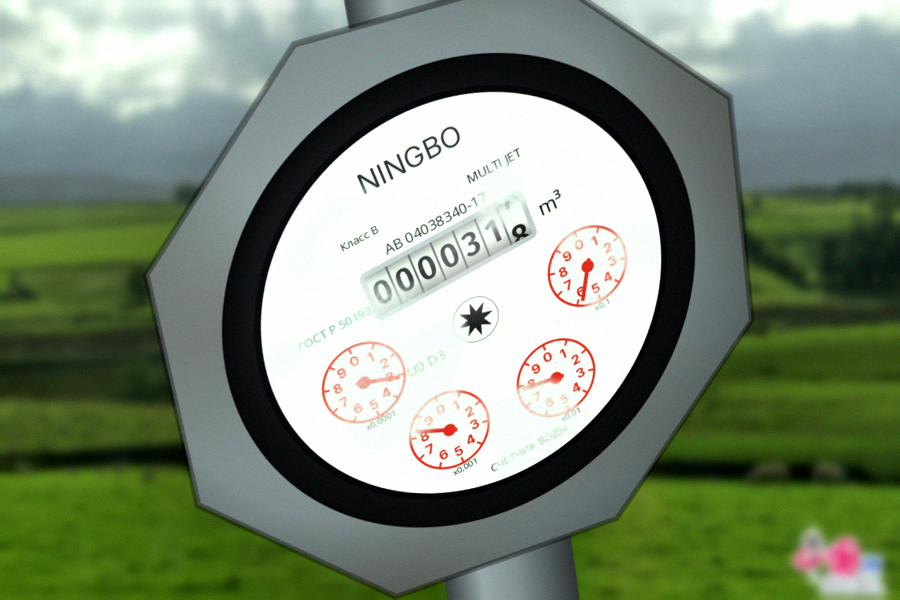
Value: 317.5783 m³
